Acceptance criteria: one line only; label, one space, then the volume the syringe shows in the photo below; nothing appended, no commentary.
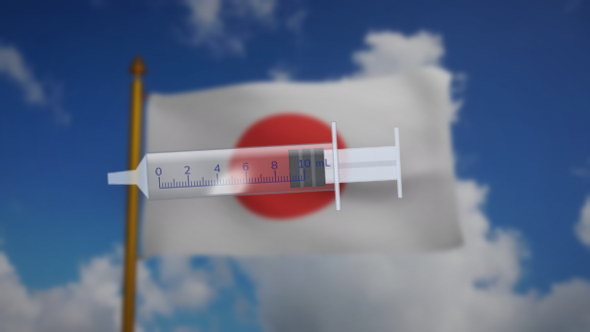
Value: 9 mL
